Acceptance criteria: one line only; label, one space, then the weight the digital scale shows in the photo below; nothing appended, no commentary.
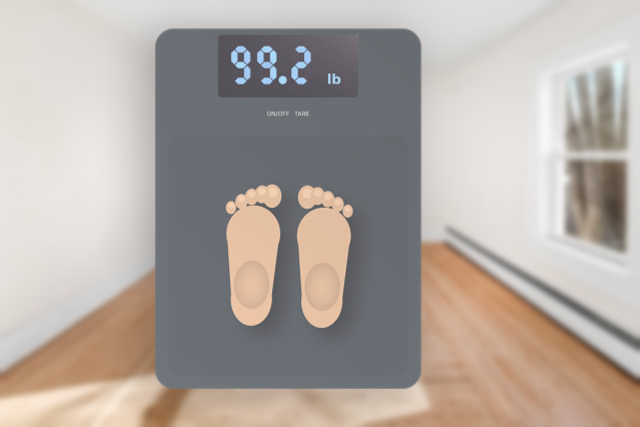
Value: 99.2 lb
